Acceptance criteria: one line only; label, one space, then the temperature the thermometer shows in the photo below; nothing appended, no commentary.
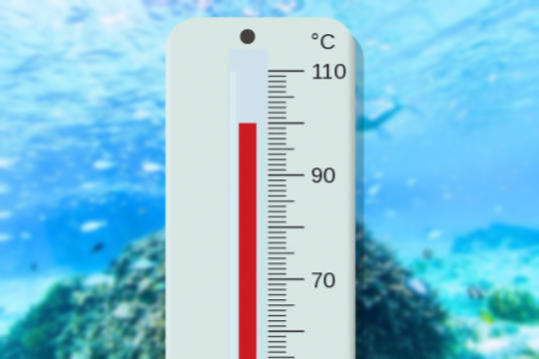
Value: 100 °C
